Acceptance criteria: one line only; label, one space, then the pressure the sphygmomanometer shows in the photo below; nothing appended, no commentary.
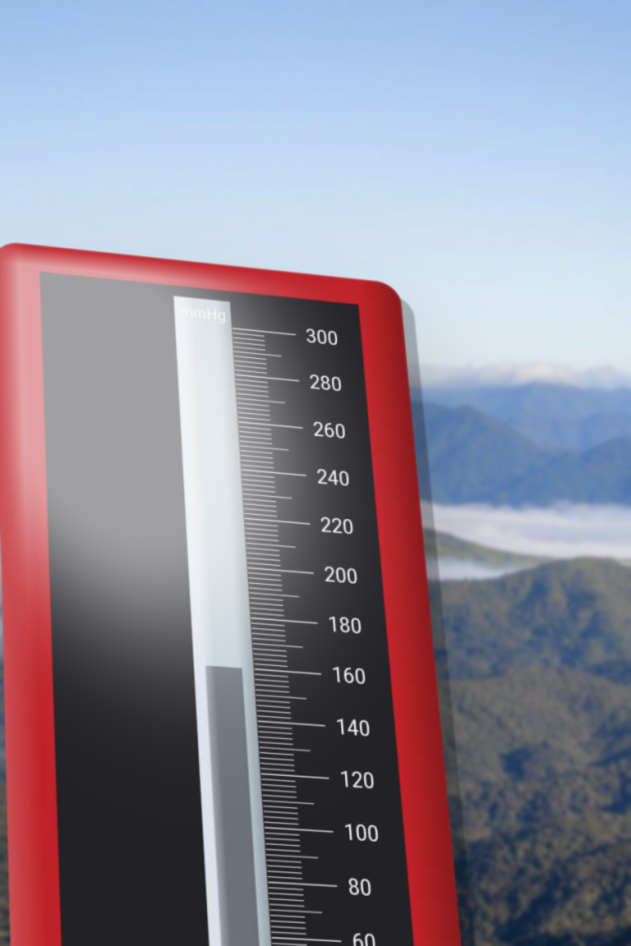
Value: 160 mmHg
